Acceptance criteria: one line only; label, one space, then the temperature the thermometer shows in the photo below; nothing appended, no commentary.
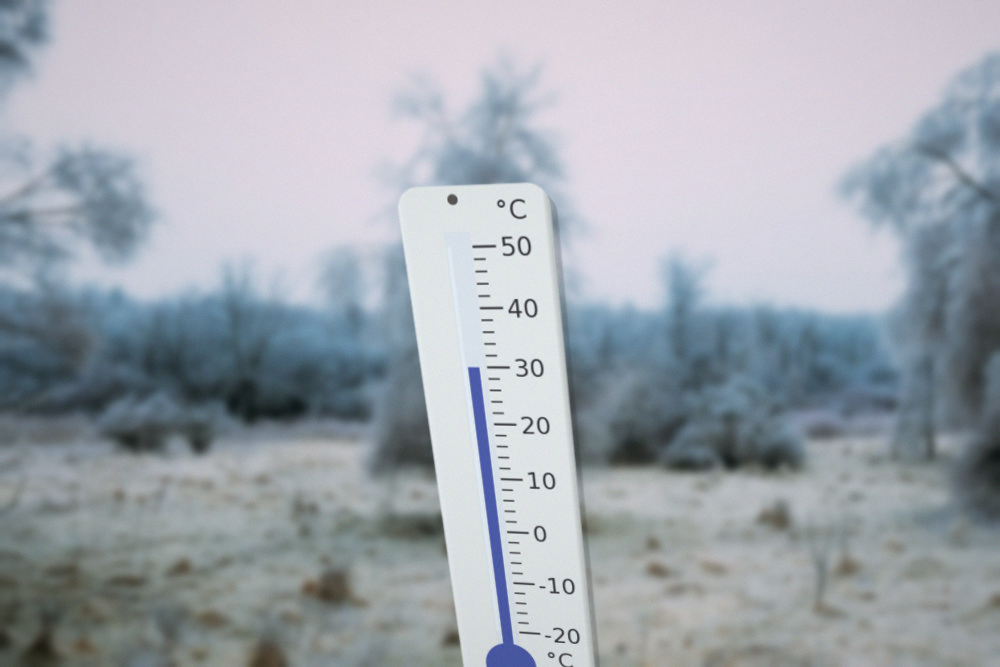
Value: 30 °C
